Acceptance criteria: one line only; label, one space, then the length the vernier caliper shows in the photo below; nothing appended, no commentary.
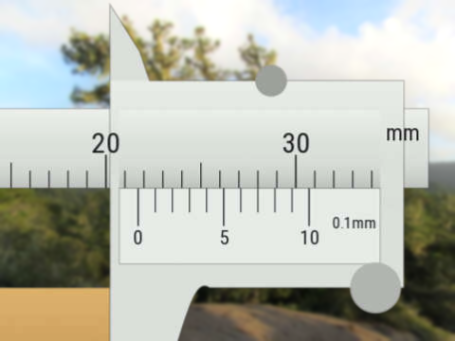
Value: 21.7 mm
